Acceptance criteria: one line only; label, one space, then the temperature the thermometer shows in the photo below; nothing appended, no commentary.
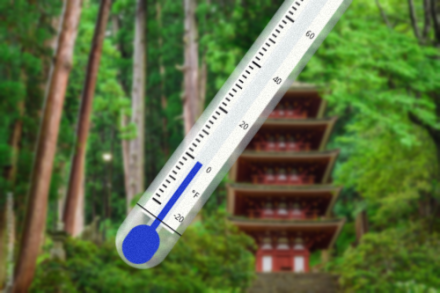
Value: 0 °F
